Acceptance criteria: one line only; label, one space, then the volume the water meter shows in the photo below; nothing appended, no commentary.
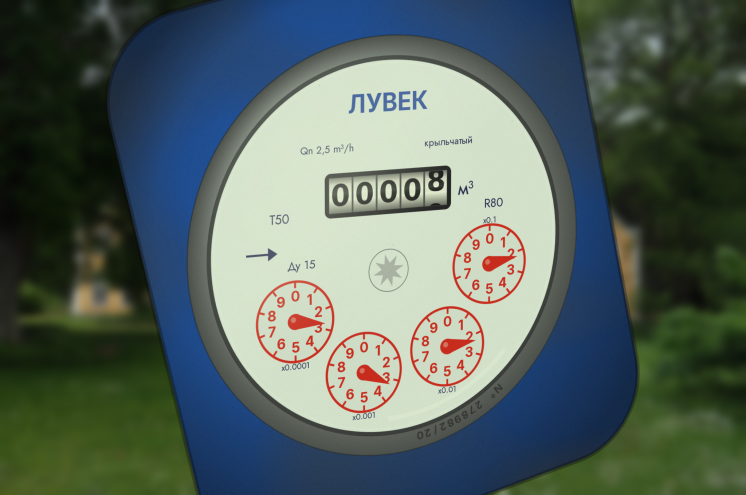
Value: 8.2232 m³
